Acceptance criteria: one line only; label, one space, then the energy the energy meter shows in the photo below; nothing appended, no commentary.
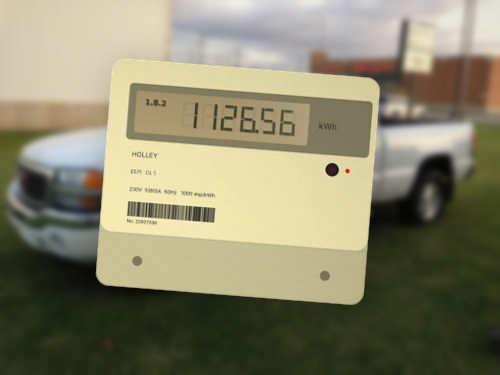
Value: 1126.56 kWh
